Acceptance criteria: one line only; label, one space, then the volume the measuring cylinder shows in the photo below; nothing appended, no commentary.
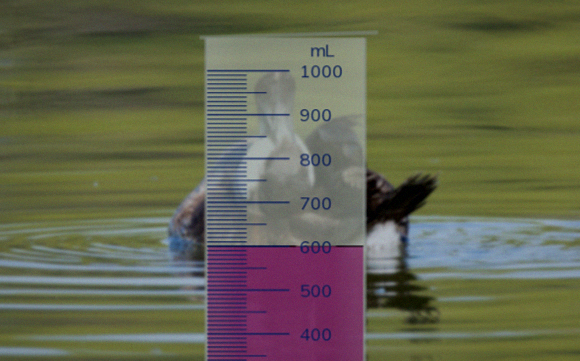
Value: 600 mL
